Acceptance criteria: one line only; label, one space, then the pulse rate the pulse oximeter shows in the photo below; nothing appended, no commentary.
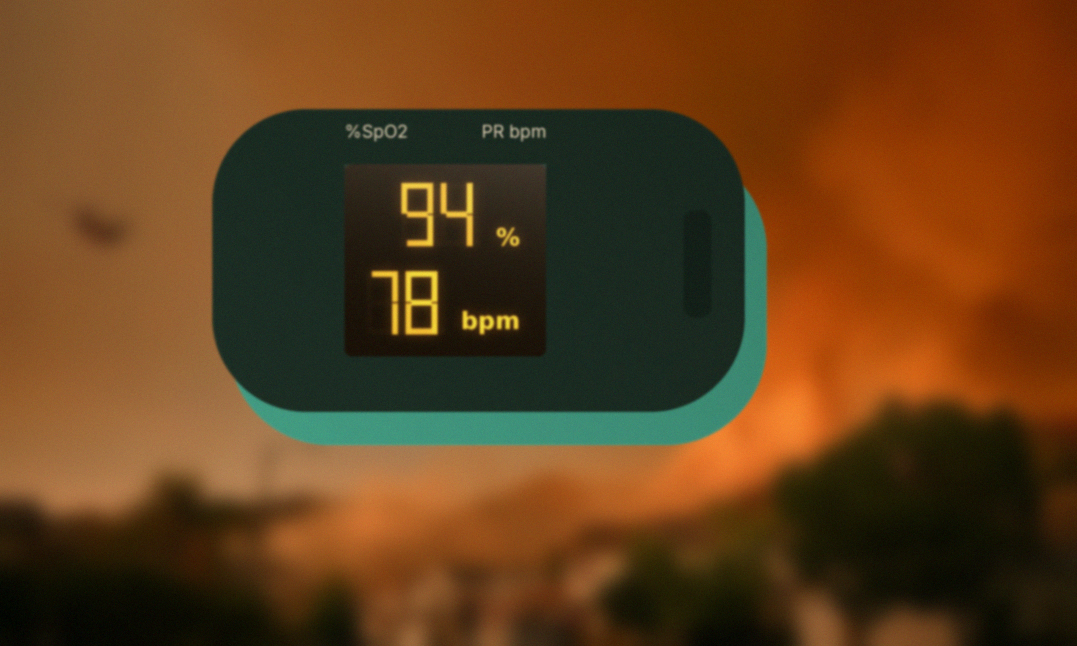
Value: 78 bpm
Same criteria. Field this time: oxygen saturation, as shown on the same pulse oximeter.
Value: 94 %
